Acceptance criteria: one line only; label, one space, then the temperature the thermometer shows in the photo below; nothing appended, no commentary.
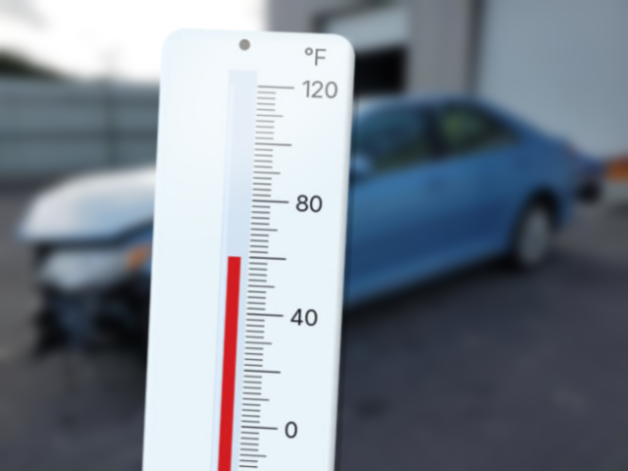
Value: 60 °F
